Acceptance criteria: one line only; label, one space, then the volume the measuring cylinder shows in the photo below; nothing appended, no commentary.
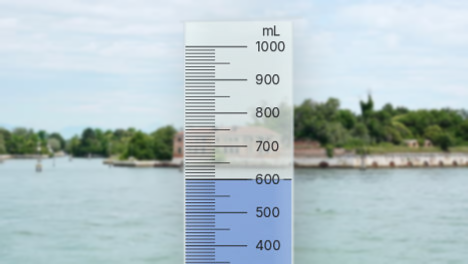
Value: 600 mL
